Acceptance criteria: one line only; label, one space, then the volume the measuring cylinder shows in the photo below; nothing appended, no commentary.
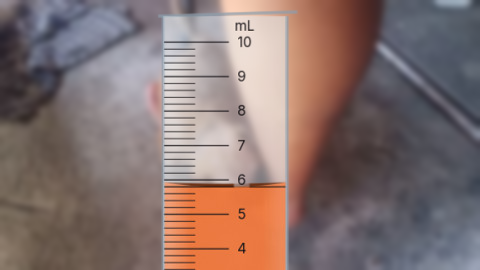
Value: 5.8 mL
